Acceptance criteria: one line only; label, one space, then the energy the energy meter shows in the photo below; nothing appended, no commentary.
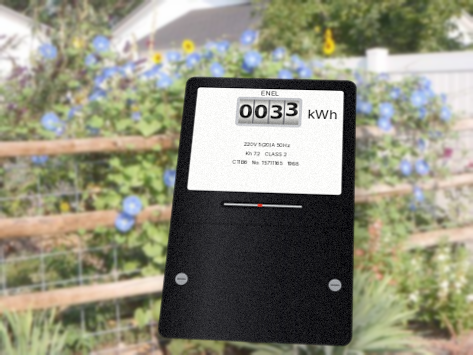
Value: 33 kWh
